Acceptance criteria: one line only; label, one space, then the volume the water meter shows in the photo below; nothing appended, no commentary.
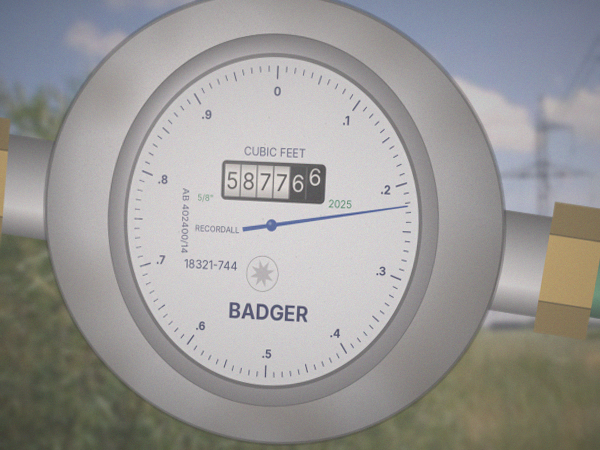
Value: 587766.22 ft³
